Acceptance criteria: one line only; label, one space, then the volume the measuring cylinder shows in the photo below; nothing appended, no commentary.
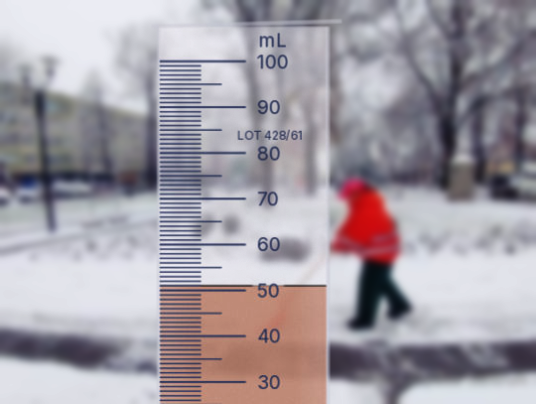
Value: 51 mL
